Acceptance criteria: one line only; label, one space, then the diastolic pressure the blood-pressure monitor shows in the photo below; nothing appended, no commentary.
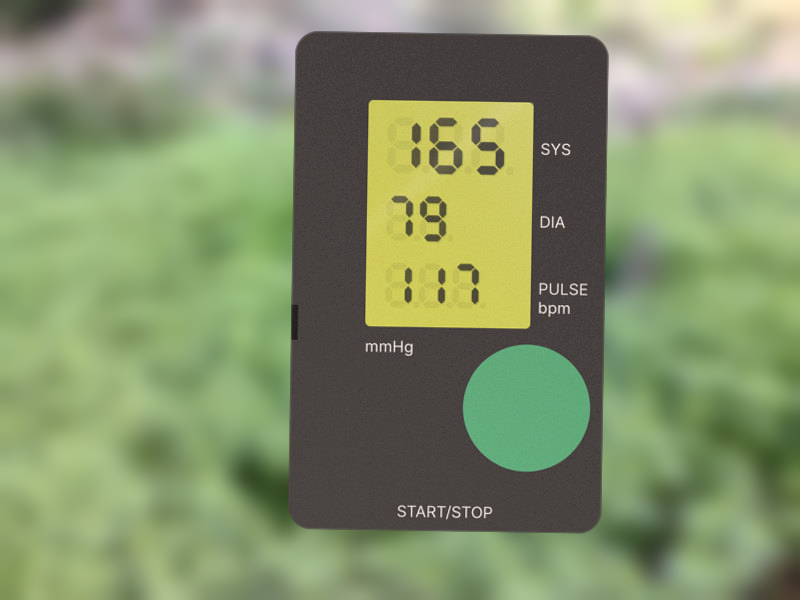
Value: 79 mmHg
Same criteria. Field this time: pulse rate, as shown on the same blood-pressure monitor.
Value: 117 bpm
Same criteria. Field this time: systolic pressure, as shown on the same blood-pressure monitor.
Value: 165 mmHg
